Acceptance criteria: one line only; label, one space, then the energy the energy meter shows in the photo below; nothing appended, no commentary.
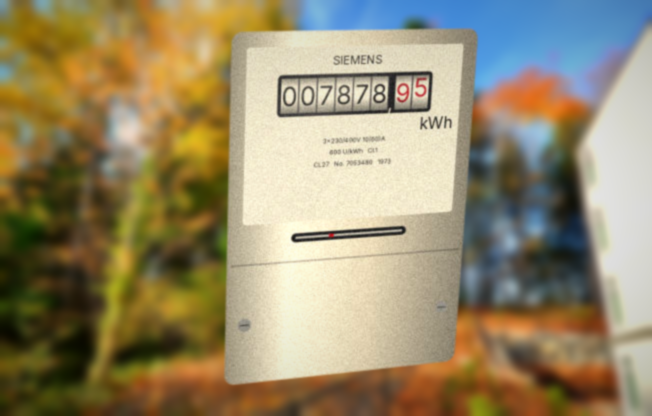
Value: 7878.95 kWh
